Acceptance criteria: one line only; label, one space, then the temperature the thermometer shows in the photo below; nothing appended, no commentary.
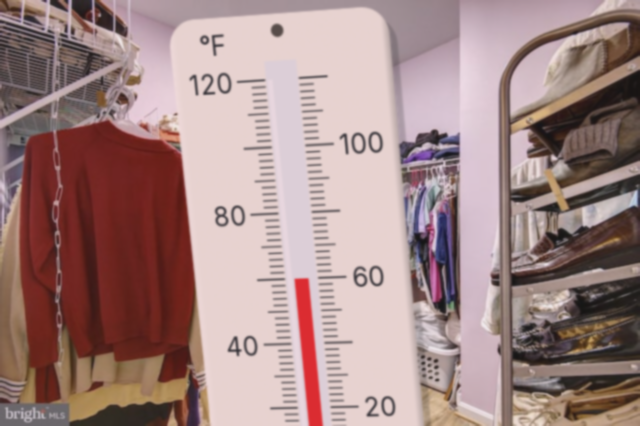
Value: 60 °F
